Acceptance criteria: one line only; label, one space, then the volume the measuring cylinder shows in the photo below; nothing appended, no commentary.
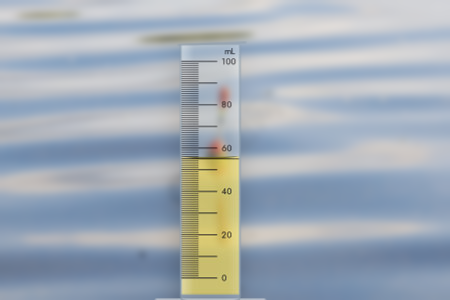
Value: 55 mL
